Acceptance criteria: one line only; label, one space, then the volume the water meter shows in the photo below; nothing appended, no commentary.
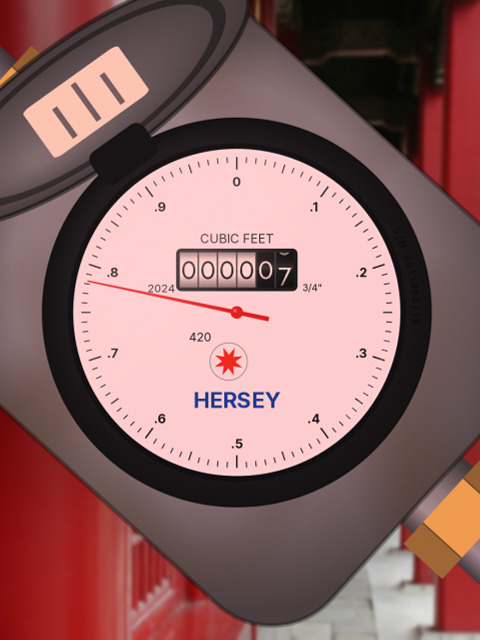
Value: 6.78 ft³
